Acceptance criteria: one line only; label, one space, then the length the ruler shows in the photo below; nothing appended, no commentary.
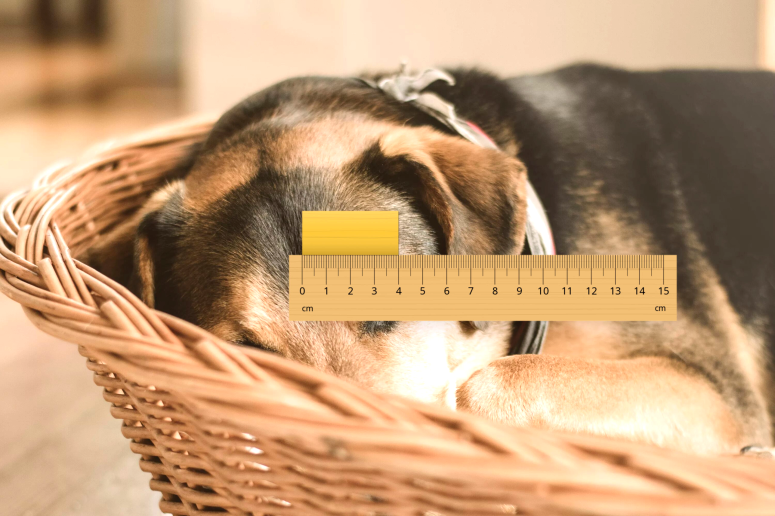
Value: 4 cm
